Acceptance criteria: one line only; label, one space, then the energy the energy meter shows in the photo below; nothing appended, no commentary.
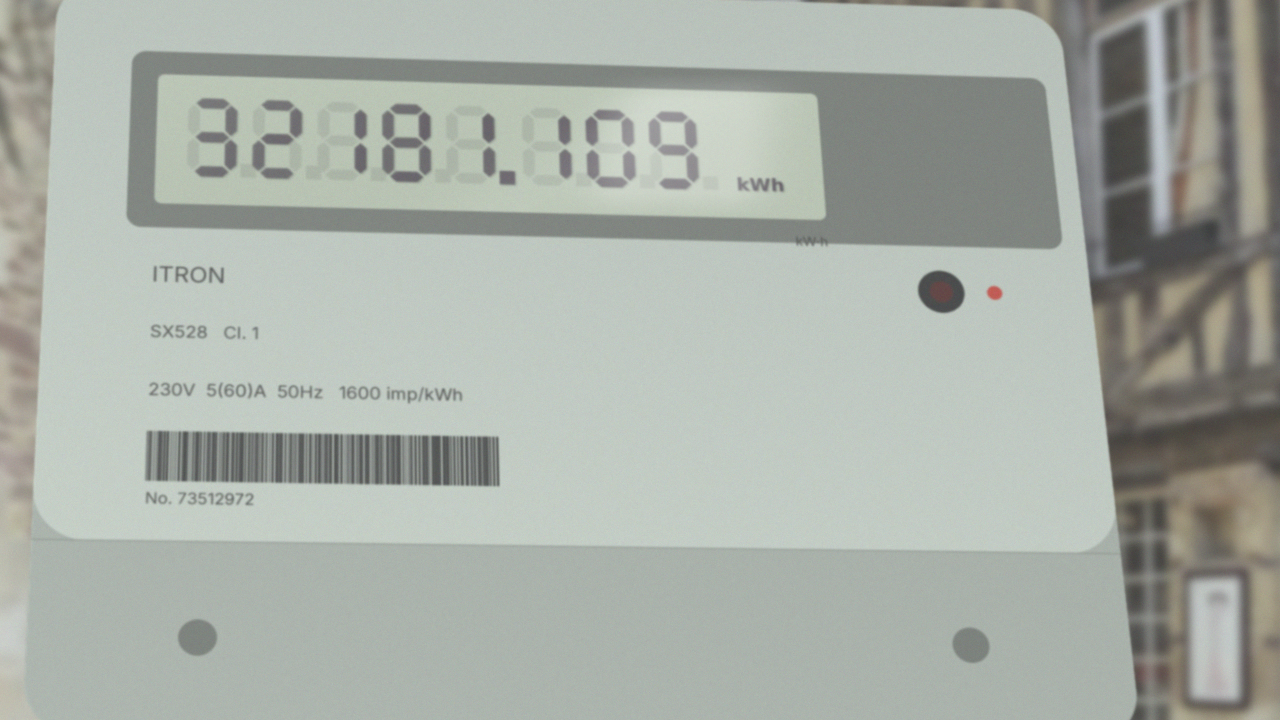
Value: 32181.109 kWh
